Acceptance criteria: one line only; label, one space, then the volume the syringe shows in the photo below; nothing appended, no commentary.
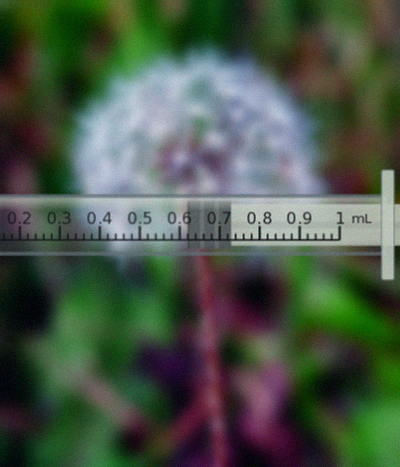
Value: 0.62 mL
